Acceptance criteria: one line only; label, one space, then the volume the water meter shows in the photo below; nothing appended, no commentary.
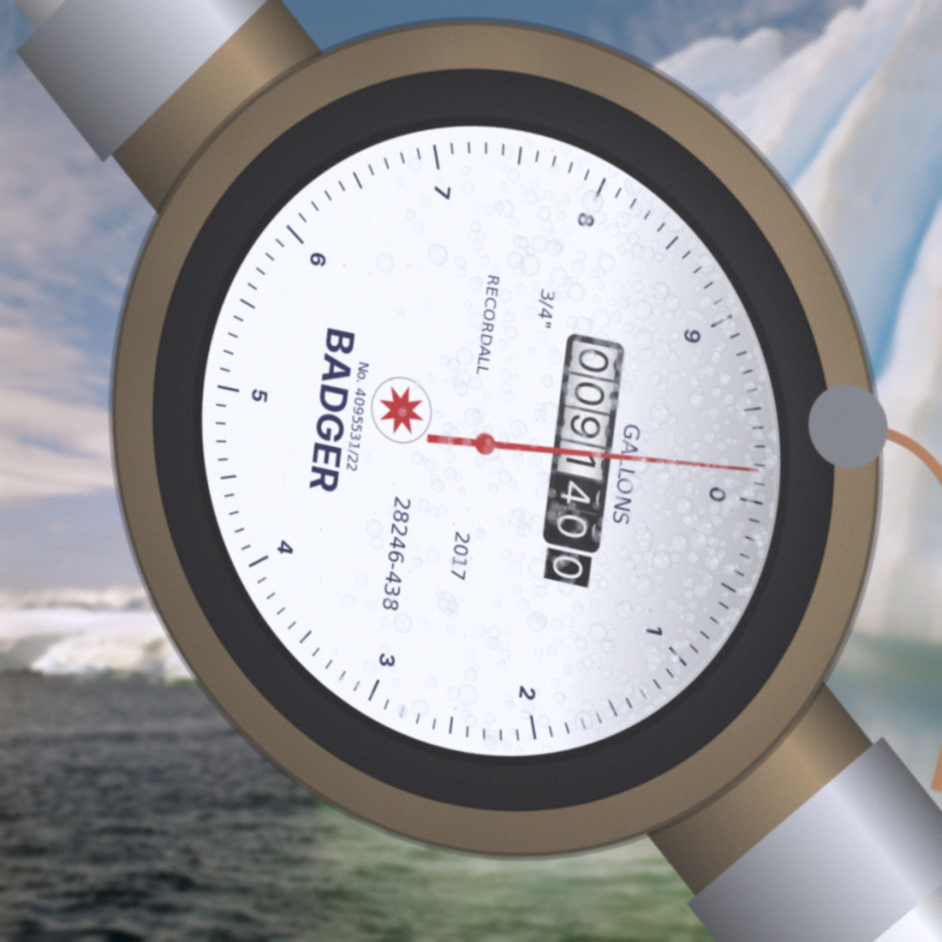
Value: 91399.8 gal
